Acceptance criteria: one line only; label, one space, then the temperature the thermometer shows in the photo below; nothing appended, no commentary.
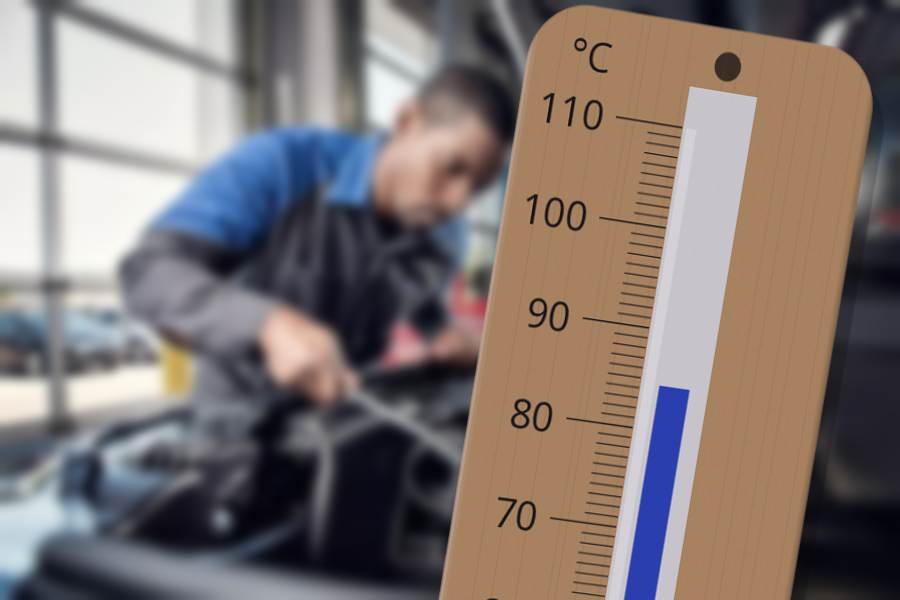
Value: 84.5 °C
